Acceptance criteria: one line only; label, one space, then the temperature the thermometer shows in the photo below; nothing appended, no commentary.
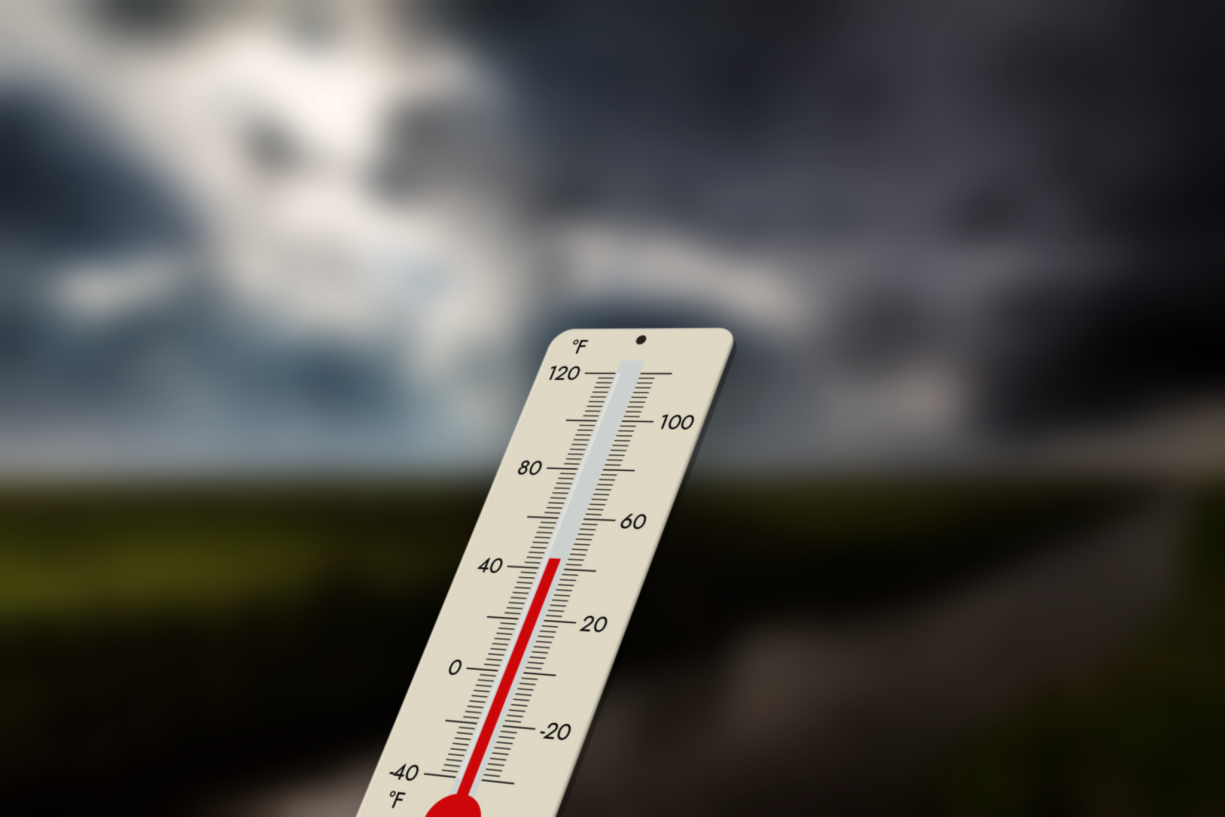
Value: 44 °F
